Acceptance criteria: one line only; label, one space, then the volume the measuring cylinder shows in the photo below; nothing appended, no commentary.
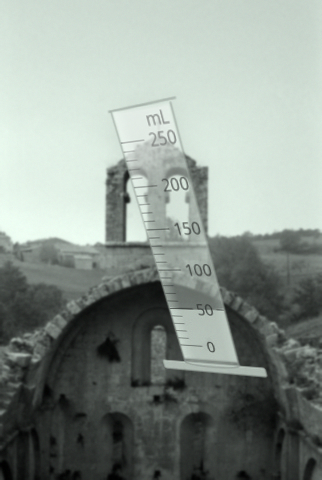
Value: 50 mL
